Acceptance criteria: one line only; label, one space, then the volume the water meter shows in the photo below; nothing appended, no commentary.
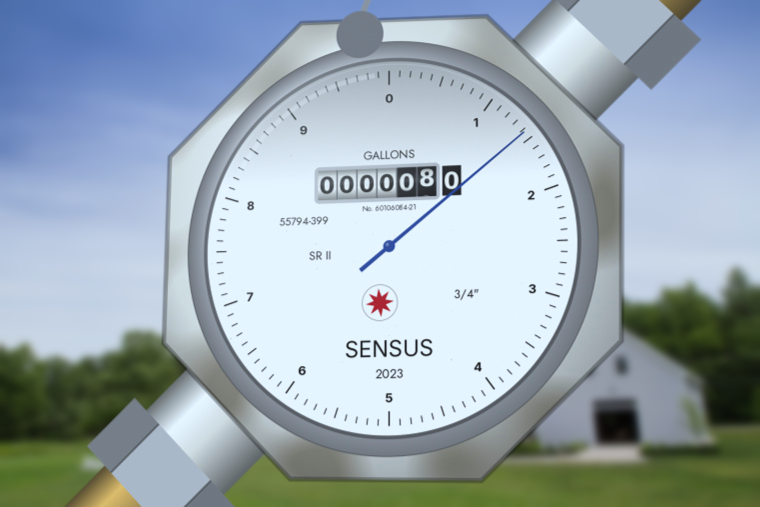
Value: 81.4 gal
